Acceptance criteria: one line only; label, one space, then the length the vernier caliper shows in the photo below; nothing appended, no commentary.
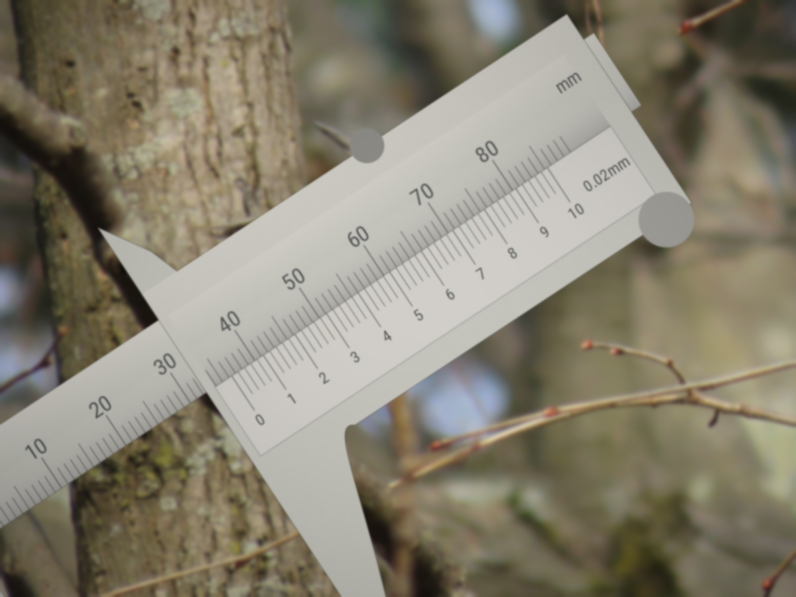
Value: 36.4 mm
